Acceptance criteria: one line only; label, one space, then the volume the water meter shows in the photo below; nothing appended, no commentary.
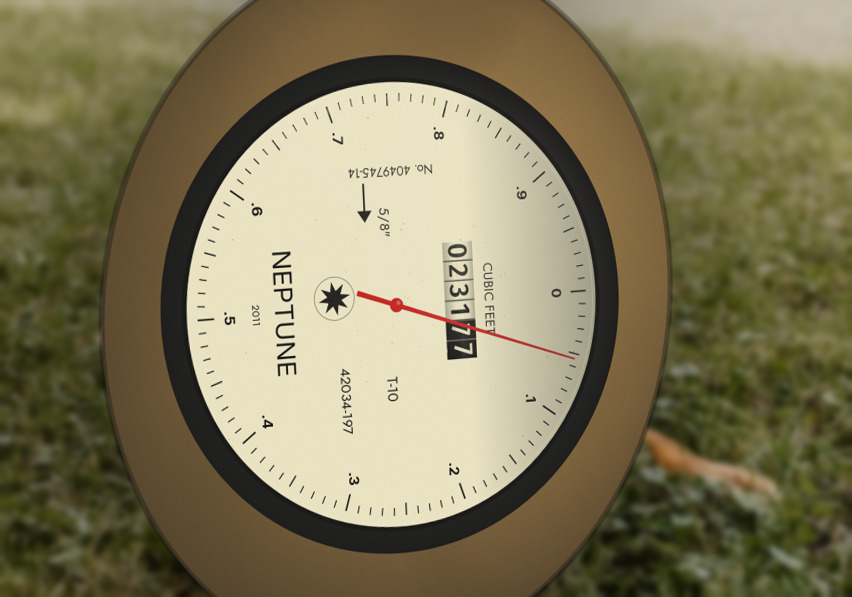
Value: 23177.05 ft³
